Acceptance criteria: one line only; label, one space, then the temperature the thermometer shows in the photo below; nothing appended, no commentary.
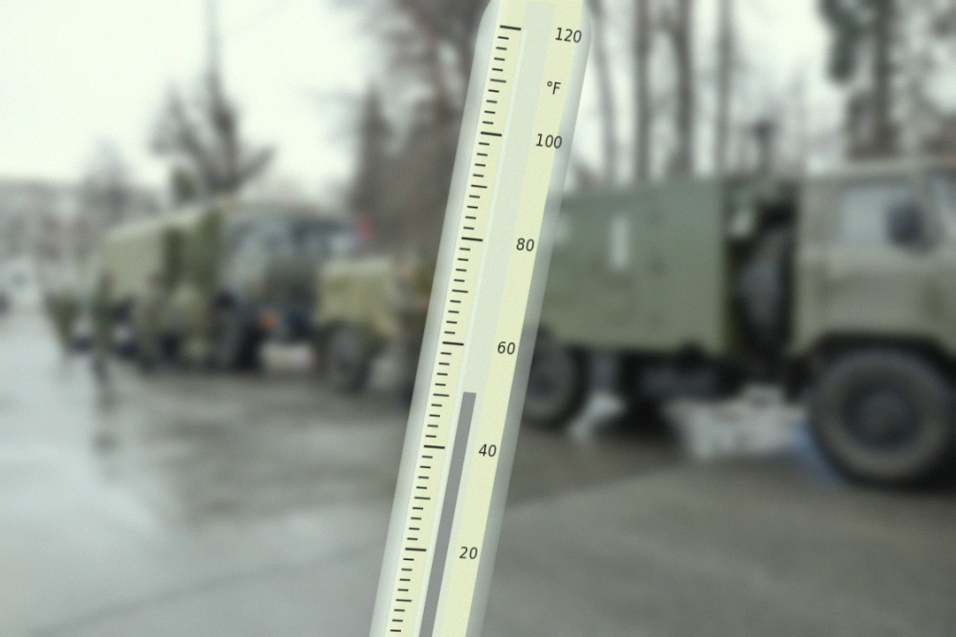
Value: 51 °F
